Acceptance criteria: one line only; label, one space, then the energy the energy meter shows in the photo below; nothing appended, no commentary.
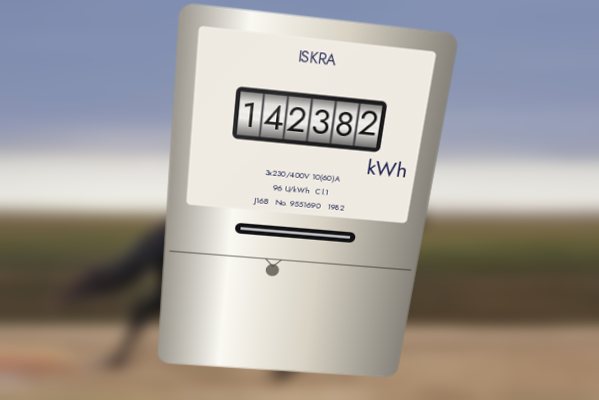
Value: 142382 kWh
